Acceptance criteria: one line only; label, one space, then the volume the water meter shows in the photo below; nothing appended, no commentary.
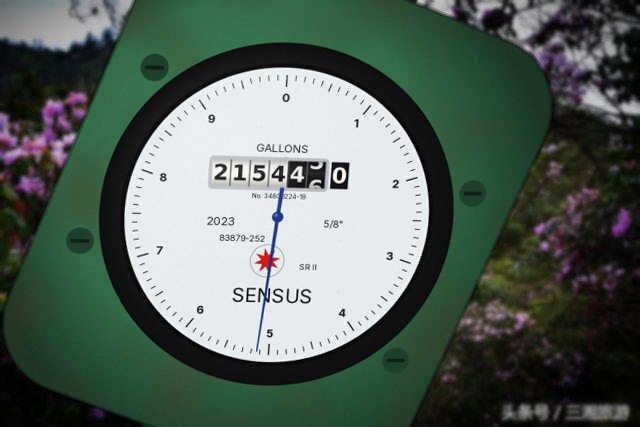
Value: 2154455.1 gal
